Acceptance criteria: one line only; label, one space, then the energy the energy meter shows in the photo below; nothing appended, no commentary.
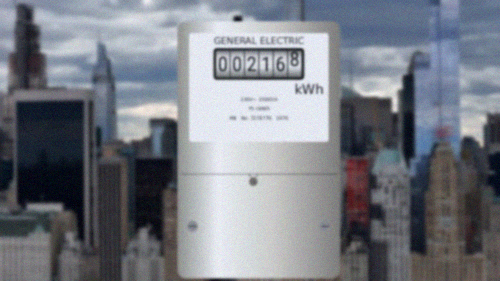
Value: 2168 kWh
